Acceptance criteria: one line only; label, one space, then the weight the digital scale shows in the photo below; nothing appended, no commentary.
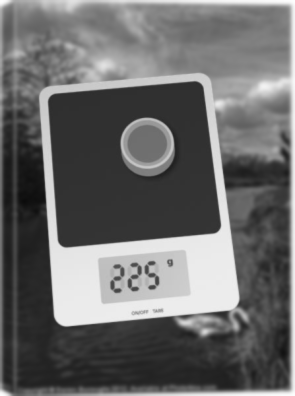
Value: 225 g
